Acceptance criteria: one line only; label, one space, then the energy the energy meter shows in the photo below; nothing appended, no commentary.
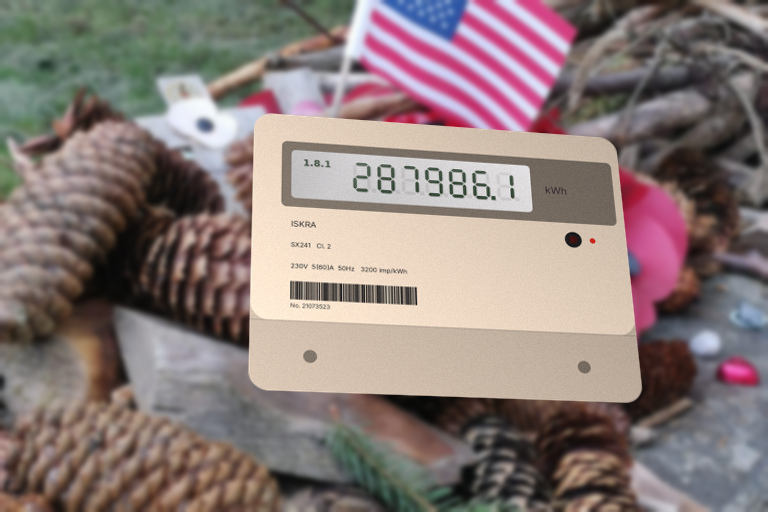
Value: 287986.1 kWh
